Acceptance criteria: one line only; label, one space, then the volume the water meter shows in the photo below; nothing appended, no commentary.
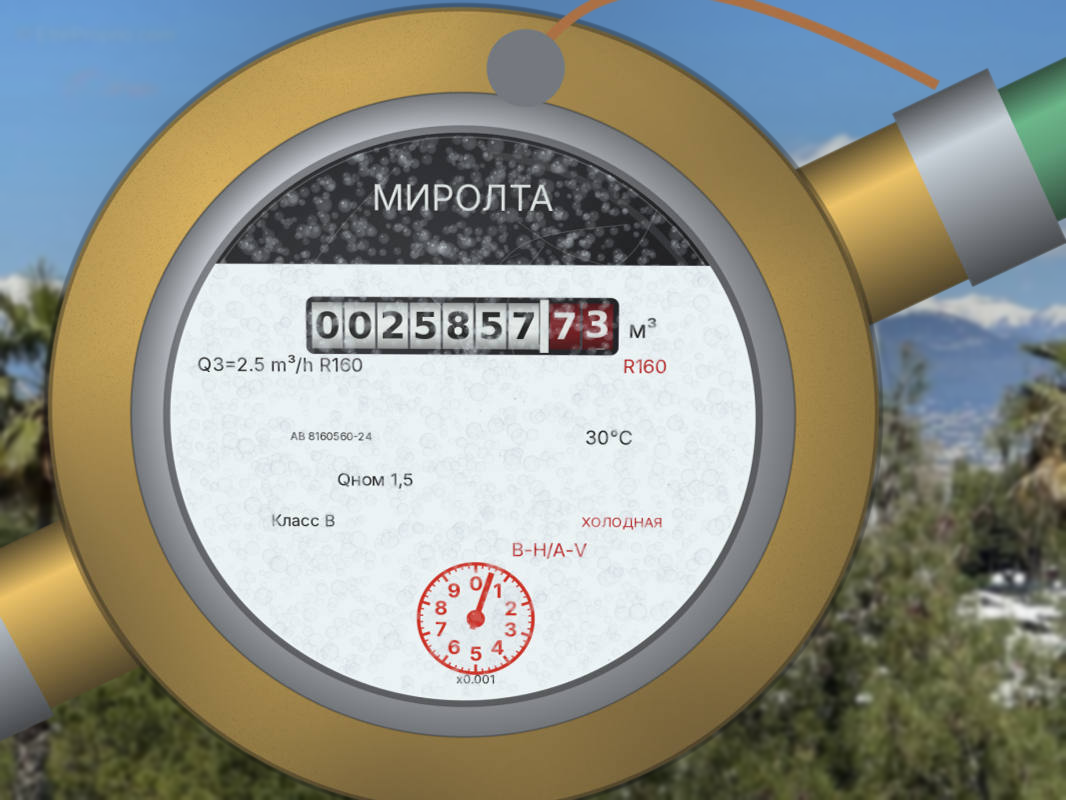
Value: 25857.730 m³
